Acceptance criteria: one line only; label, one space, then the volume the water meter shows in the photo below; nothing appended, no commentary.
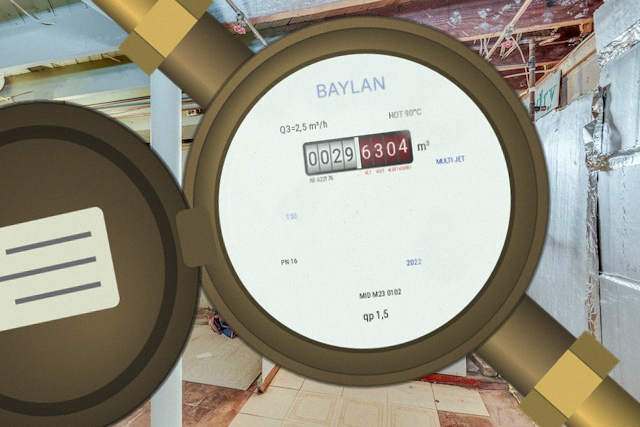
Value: 29.6304 m³
